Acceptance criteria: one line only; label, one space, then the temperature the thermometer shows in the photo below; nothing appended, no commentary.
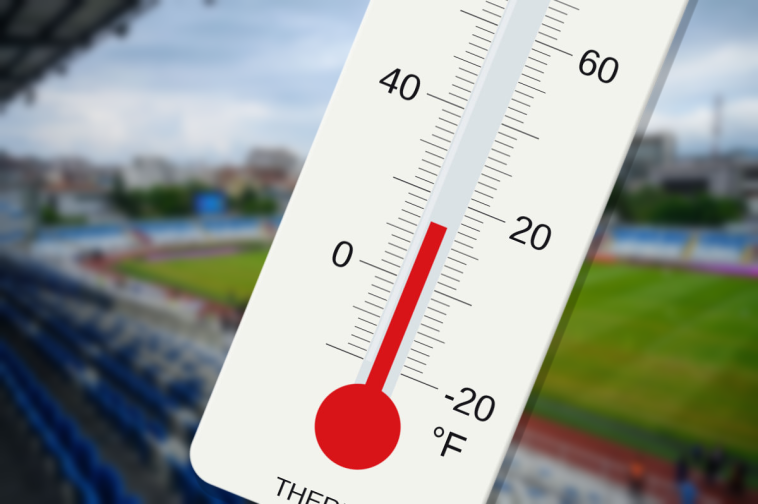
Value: 14 °F
